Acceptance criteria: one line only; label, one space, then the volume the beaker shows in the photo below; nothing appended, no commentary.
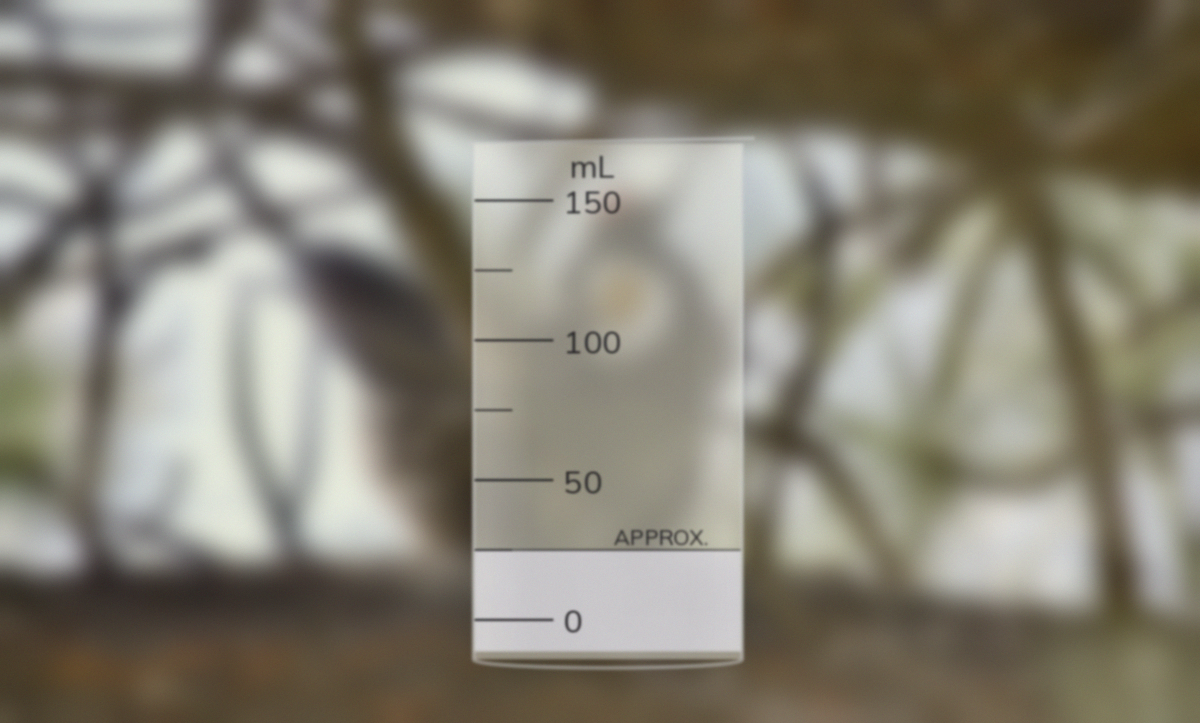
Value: 25 mL
